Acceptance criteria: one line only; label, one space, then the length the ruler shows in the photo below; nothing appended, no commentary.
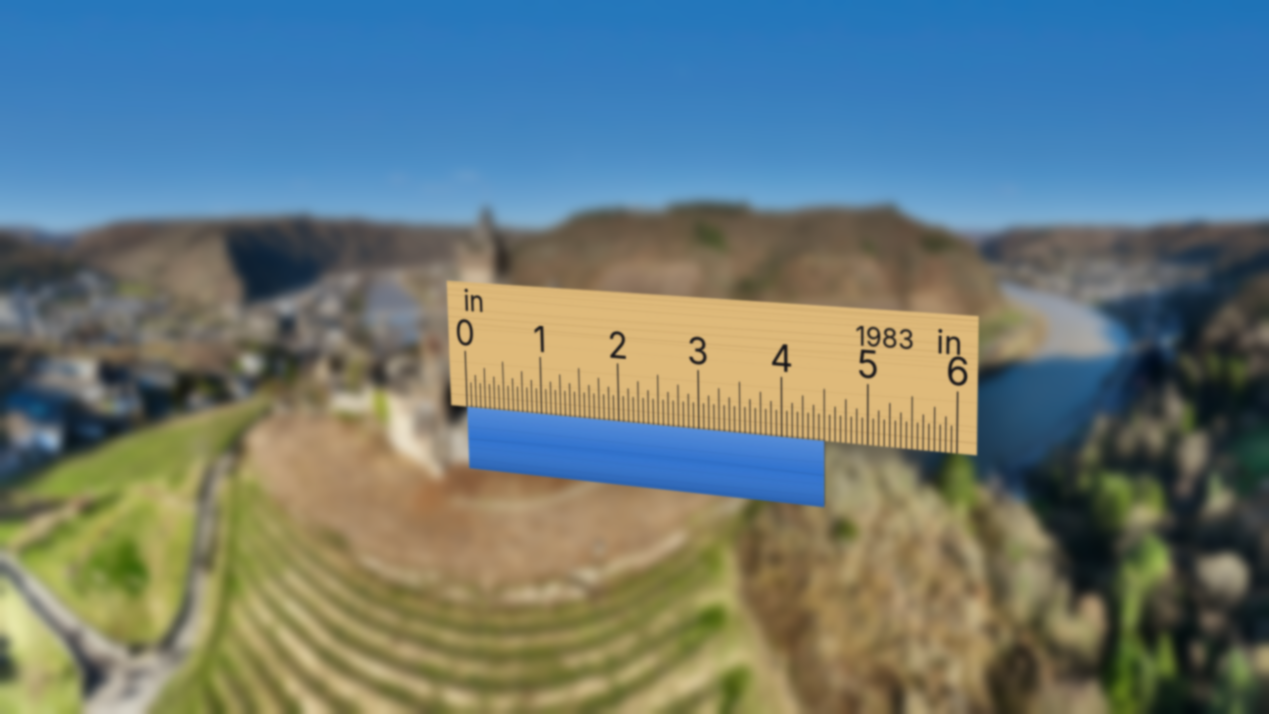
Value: 4.5 in
